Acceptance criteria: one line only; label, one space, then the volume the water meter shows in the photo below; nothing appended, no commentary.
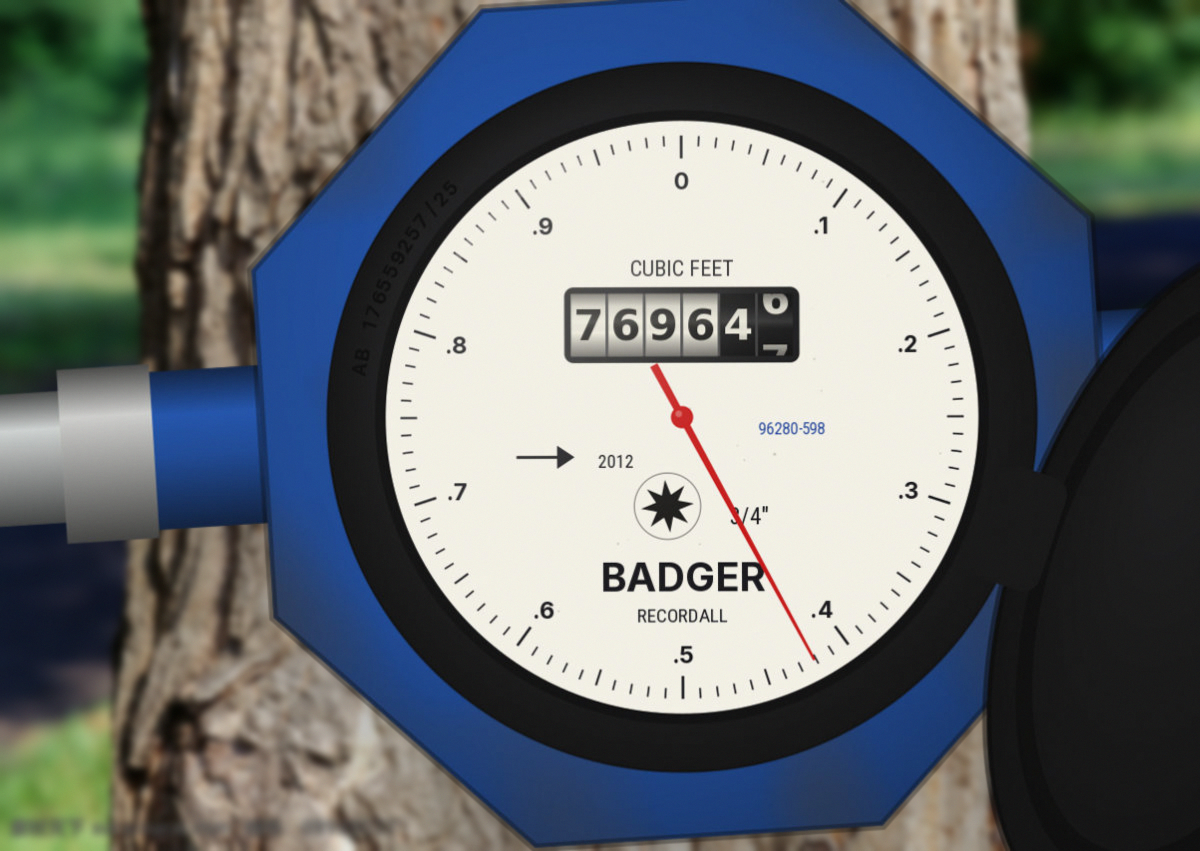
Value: 769646.42 ft³
